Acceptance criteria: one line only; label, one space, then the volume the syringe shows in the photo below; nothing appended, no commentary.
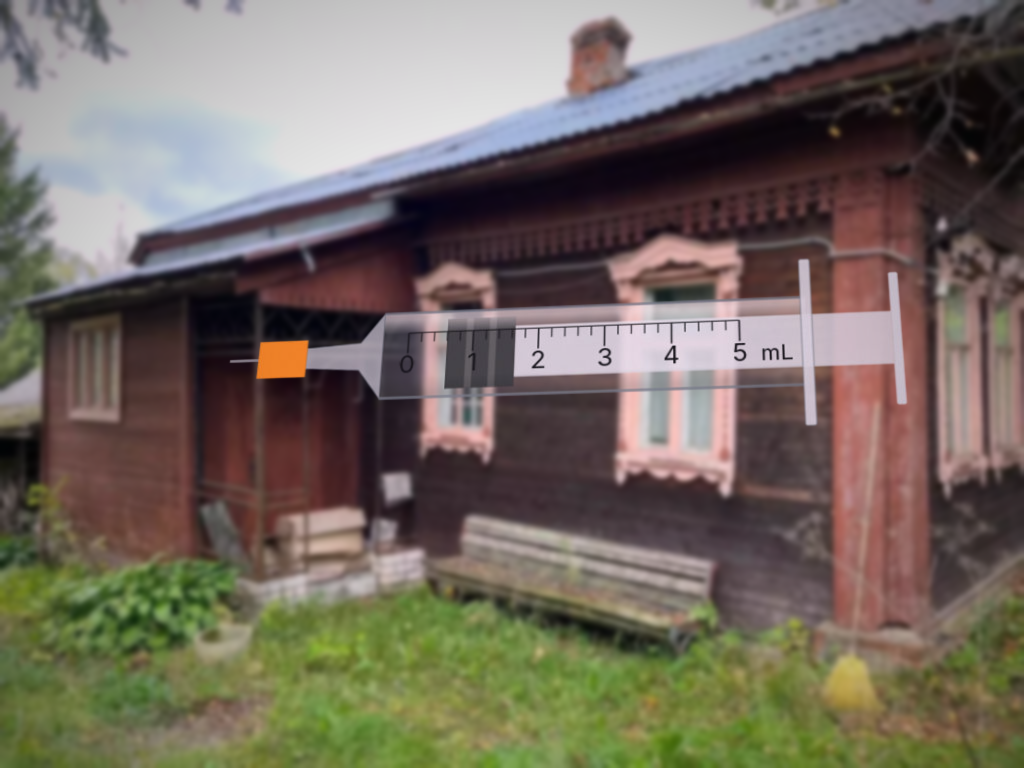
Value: 0.6 mL
